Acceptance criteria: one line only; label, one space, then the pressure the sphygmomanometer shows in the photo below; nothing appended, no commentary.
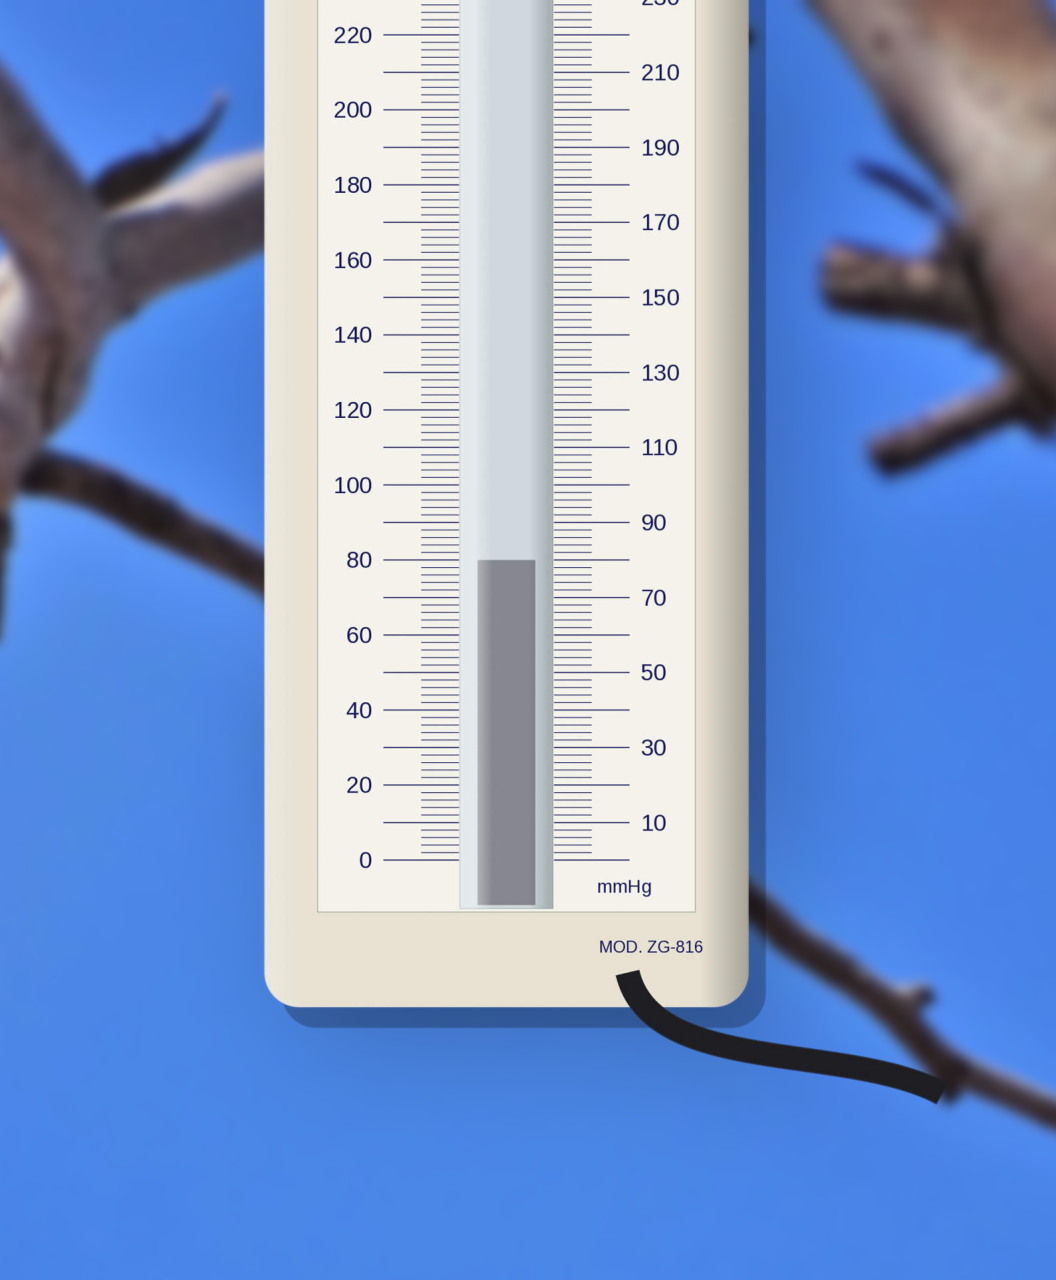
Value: 80 mmHg
